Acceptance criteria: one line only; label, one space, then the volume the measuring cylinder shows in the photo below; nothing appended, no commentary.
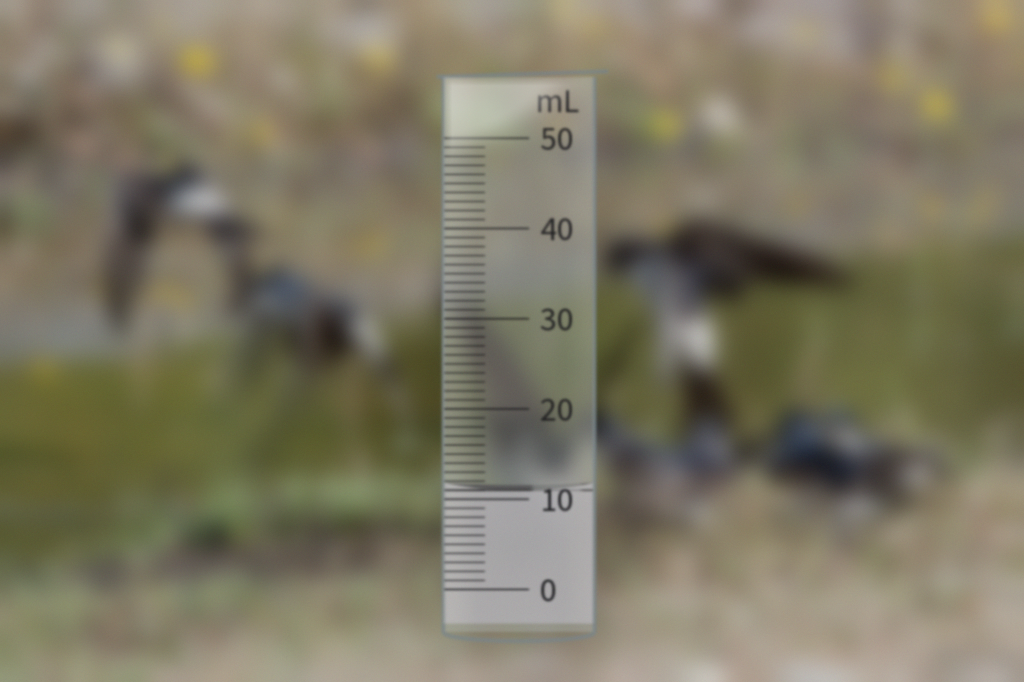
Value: 11 mL
